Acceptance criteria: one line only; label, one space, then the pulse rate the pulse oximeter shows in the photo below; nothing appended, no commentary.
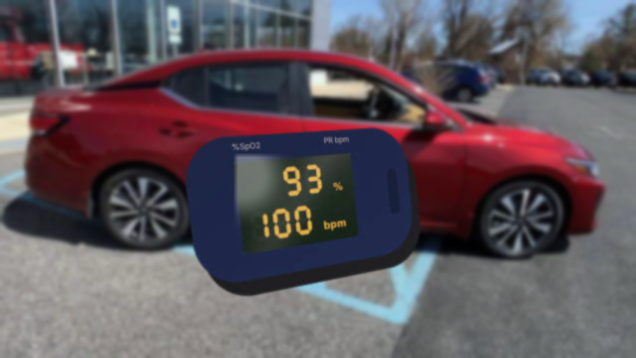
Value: 100 bpm
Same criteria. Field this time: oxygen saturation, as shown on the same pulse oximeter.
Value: 93 %
